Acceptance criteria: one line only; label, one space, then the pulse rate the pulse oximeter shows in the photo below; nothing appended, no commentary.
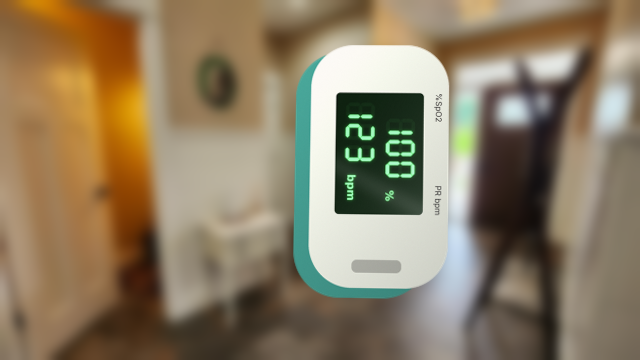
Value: 123 bpm
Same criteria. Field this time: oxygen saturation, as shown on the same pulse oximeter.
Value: 100 %
